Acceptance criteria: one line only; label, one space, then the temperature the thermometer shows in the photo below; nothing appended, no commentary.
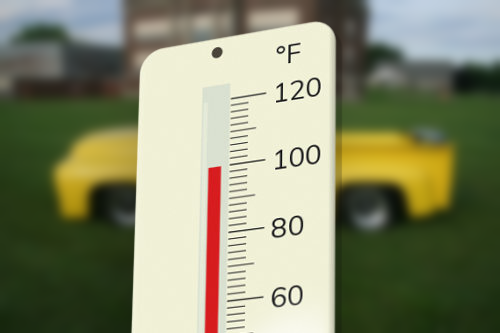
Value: 100 °F
